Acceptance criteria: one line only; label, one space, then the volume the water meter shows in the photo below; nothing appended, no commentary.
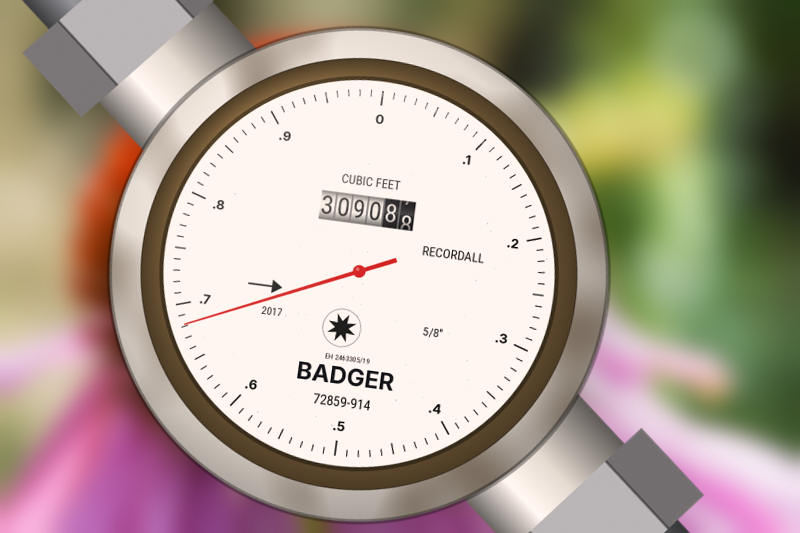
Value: 309087.68 ft³
